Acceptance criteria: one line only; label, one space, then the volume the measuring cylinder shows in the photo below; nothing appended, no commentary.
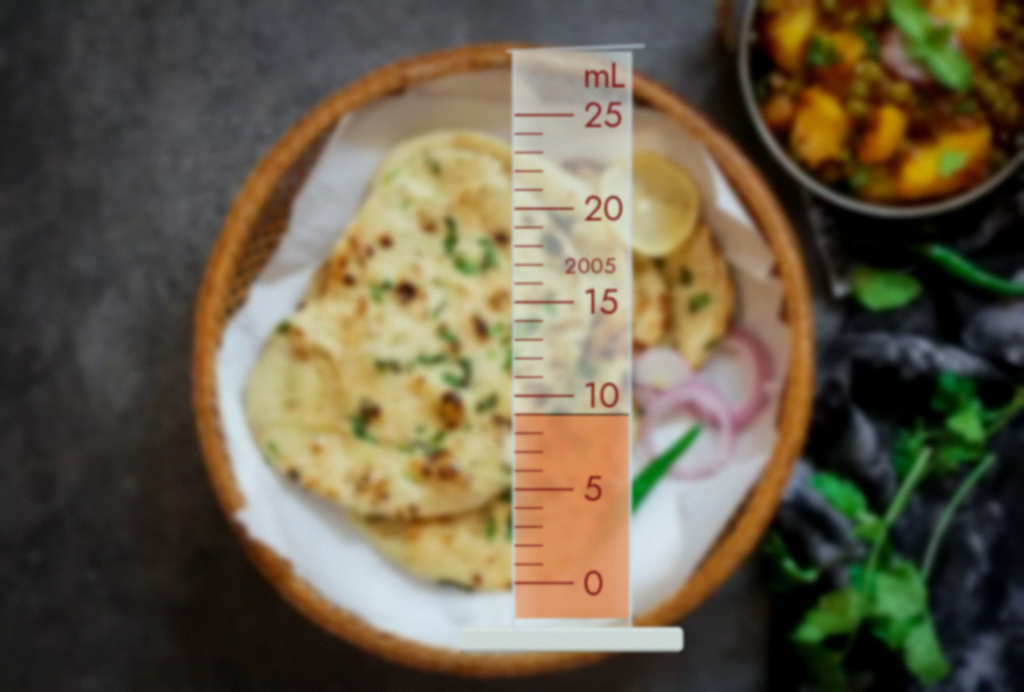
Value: 9 mL
